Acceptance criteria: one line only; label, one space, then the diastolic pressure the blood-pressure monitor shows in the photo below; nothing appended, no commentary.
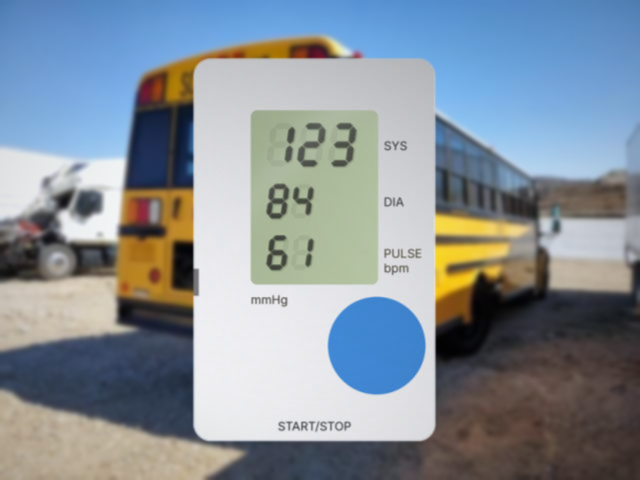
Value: 84 mmHg
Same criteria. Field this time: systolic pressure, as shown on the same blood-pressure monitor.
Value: 123 mmHg
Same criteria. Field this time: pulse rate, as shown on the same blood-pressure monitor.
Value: 61 bpm
